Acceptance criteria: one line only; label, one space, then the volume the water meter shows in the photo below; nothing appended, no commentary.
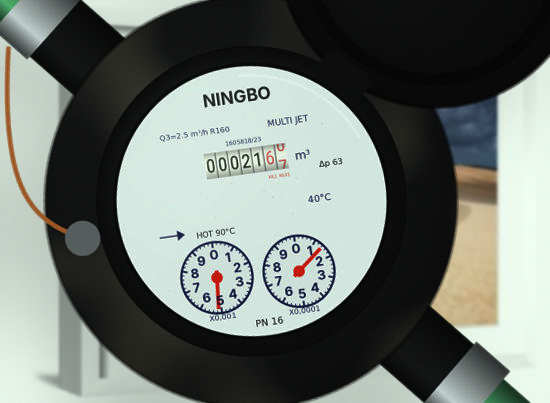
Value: 21.6651 m³
